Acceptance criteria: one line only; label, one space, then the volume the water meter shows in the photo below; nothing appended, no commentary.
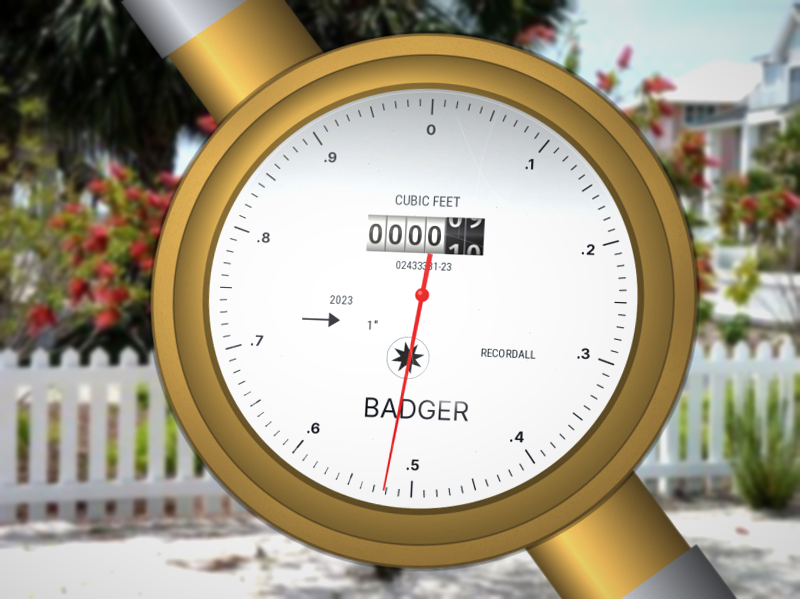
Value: 9.52 ft³
